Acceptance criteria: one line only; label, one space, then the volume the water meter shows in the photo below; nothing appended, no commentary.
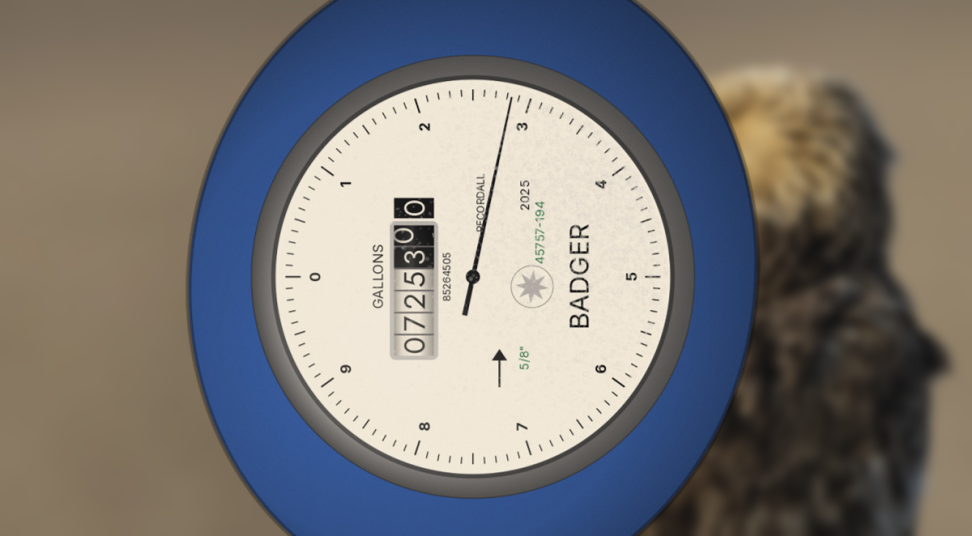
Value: 725302.8 gal
